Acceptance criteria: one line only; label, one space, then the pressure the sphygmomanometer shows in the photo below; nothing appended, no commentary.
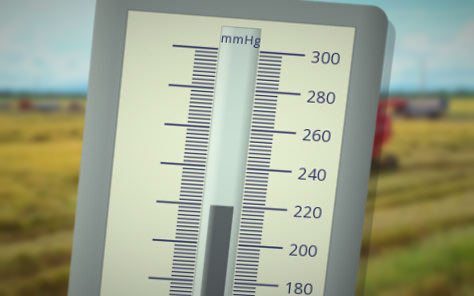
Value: 220 mmHg
